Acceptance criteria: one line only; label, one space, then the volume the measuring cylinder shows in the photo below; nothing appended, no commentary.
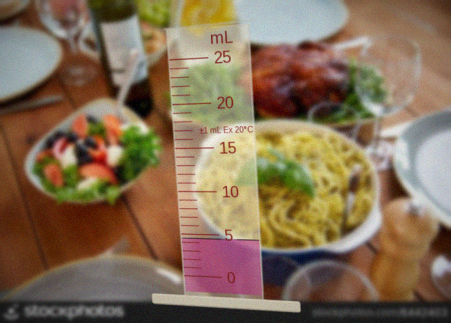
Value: 4.5 mL
